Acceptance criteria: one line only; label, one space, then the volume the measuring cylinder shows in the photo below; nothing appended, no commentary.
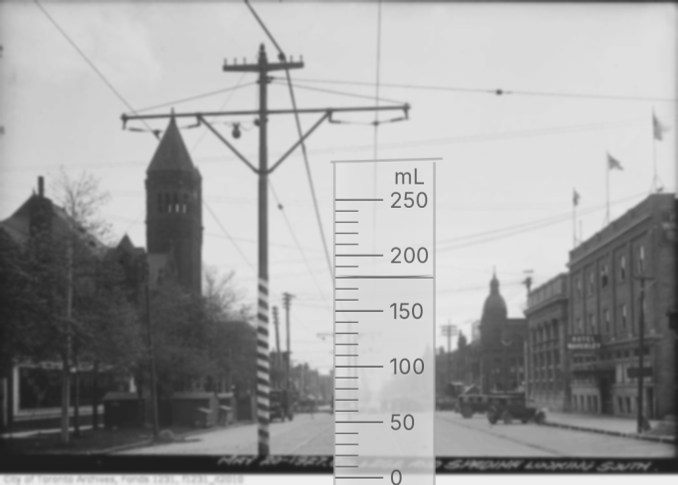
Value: 180 mL
